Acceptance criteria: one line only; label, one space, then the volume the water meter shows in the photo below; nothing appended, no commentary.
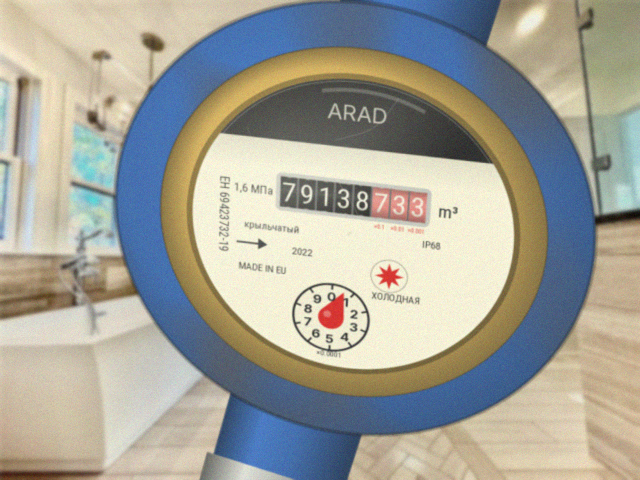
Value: 79138.7330 m³
